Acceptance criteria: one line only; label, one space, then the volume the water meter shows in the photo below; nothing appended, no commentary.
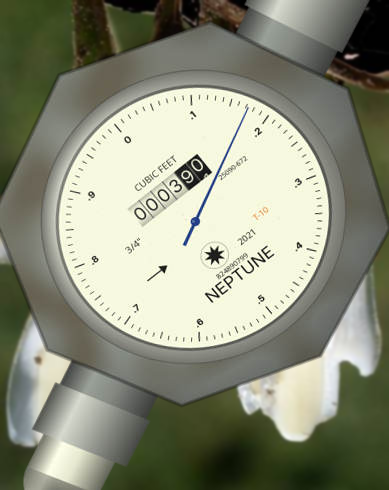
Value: 390.17 ft³
